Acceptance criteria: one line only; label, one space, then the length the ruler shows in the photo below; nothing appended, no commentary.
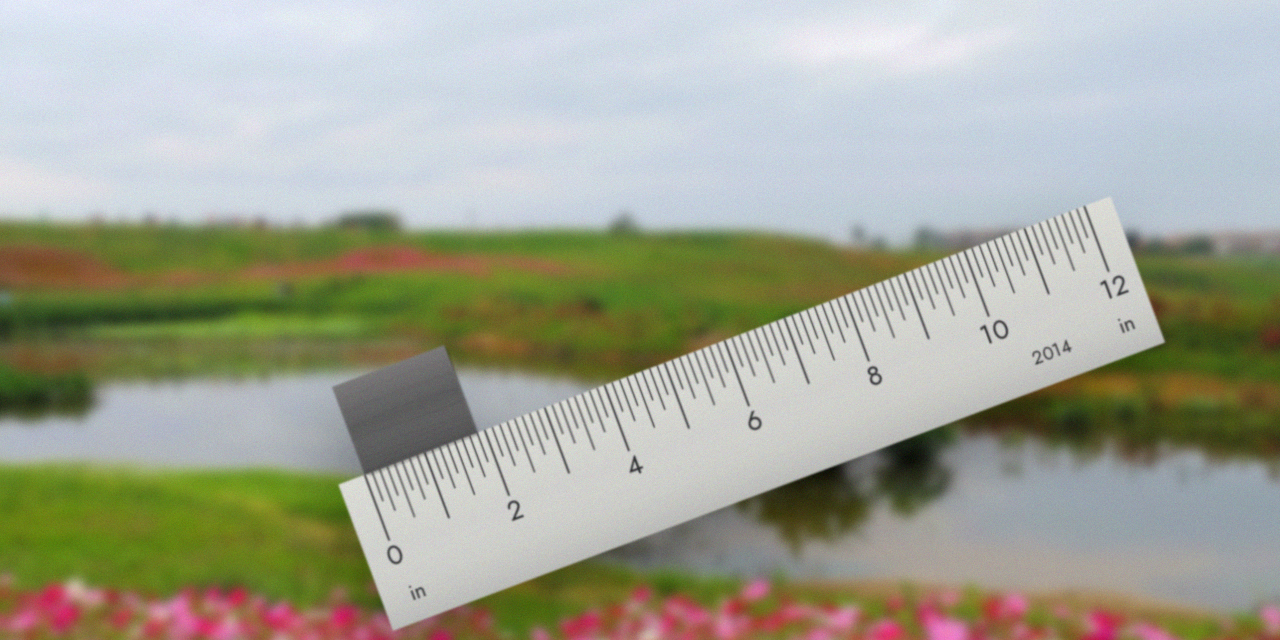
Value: 1.875 in
